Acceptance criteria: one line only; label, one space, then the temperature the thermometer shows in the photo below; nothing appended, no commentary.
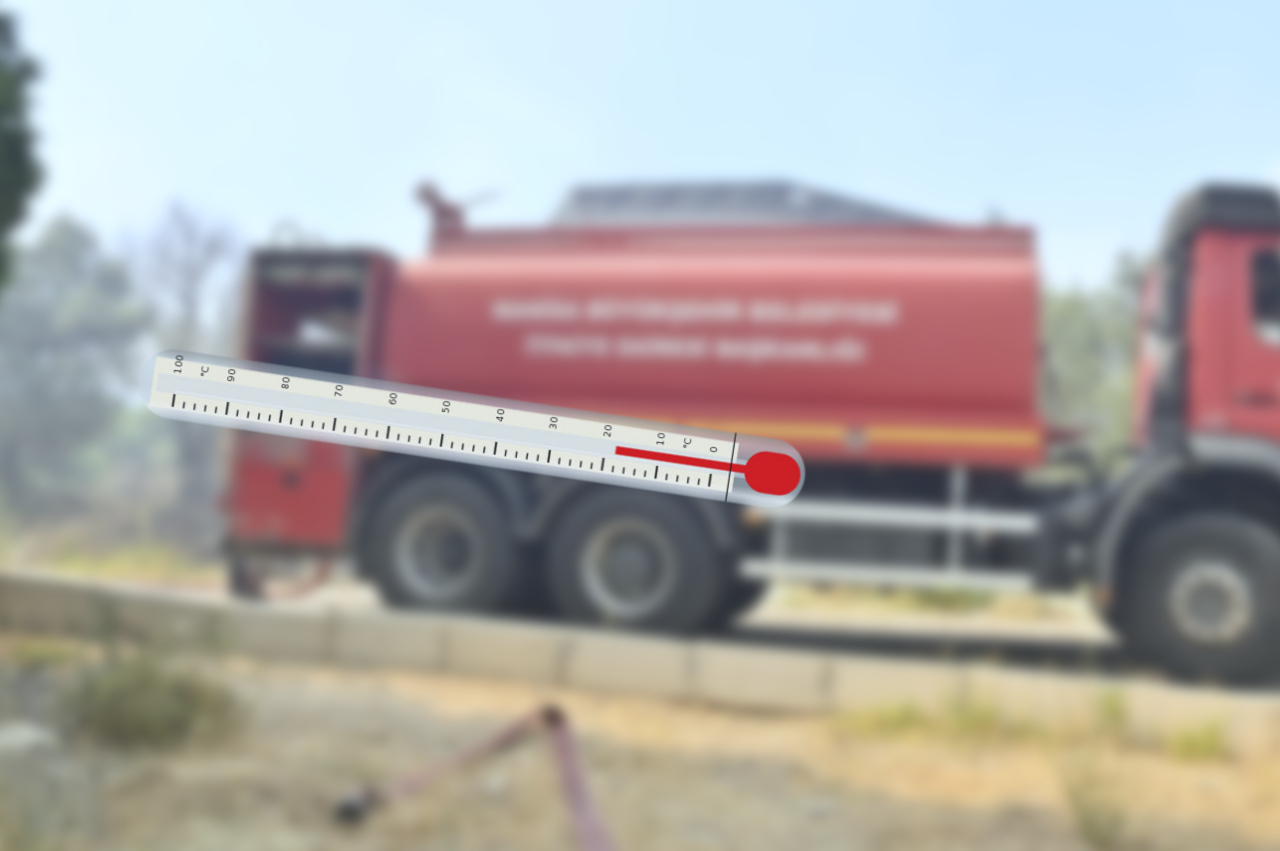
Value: 18 °C
